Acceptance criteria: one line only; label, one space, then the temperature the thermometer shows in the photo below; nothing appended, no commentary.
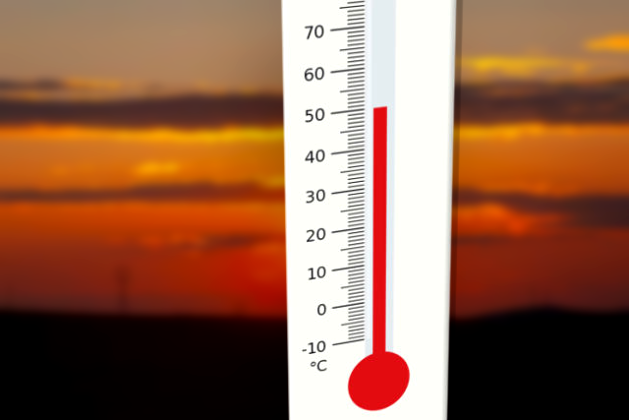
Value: 50 °C
